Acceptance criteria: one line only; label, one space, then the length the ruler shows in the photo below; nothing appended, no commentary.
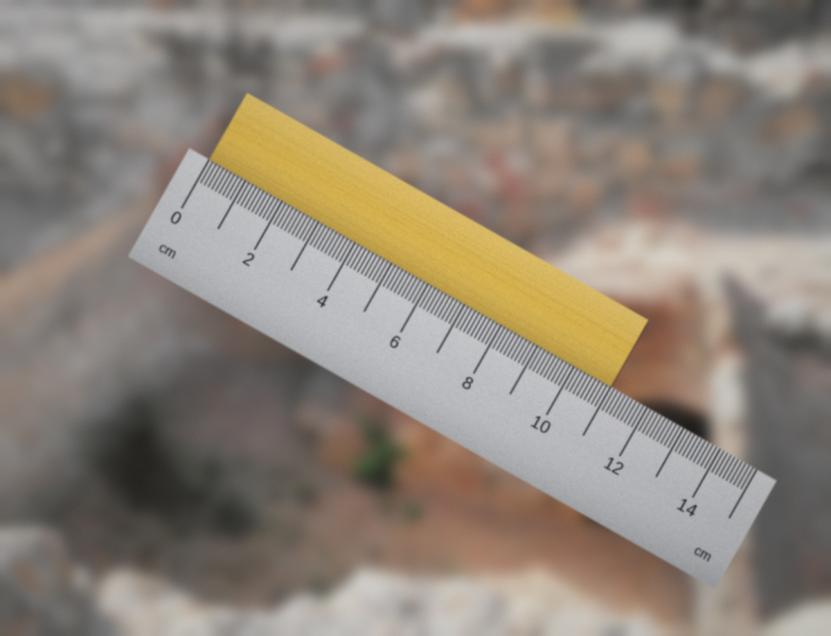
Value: 11 cm
